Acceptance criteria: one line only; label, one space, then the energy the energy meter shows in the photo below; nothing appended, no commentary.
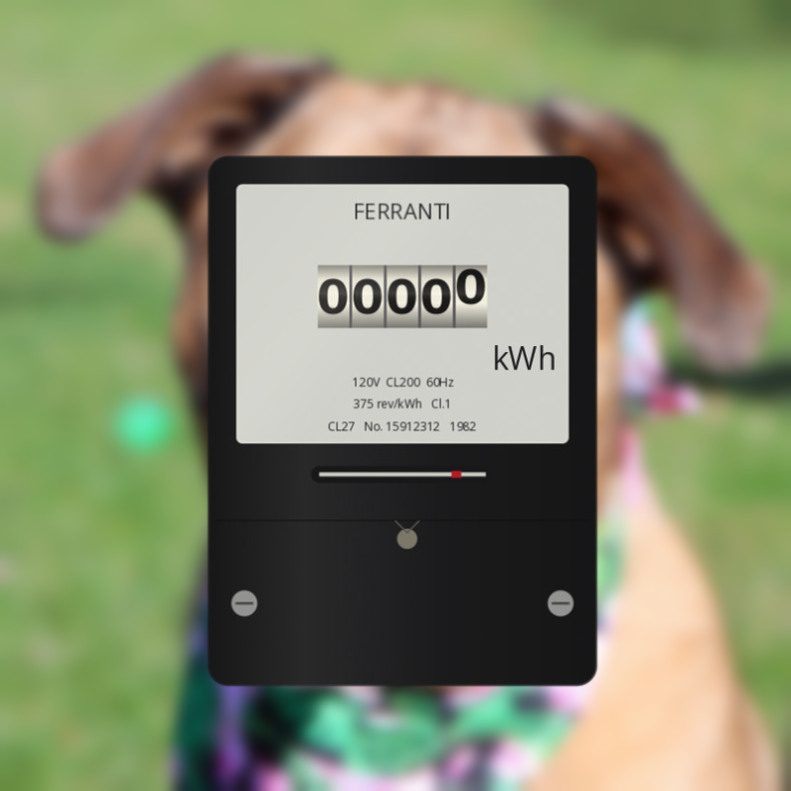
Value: 0 kWh
